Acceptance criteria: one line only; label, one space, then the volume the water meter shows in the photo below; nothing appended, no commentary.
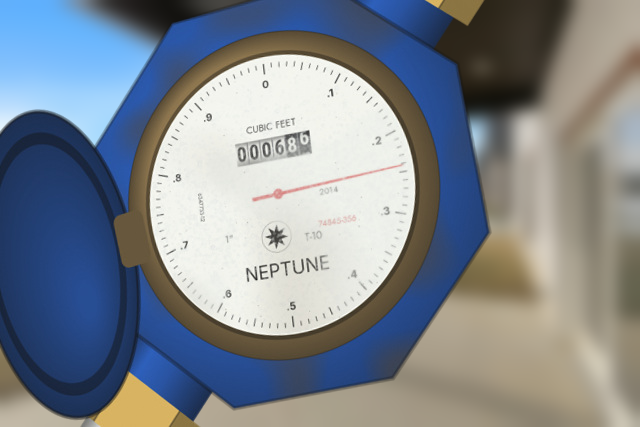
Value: 686.24 ft³
